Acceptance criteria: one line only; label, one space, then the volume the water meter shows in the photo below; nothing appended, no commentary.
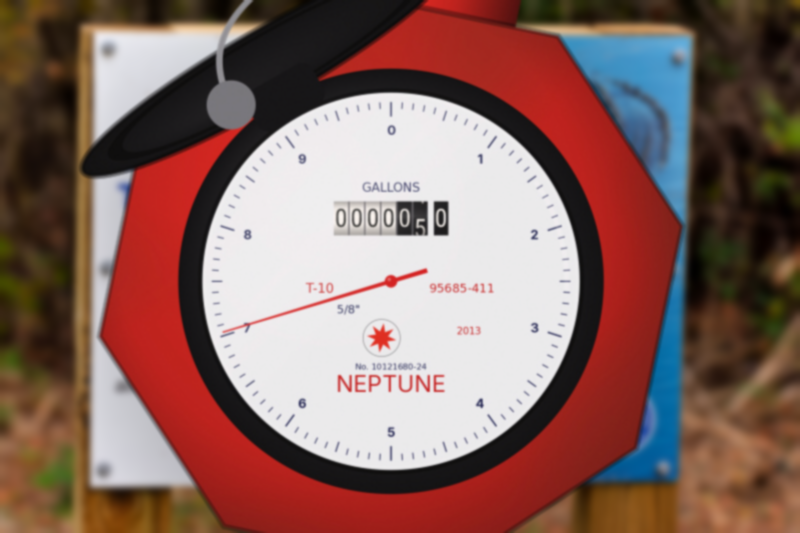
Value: 47.0 gal
